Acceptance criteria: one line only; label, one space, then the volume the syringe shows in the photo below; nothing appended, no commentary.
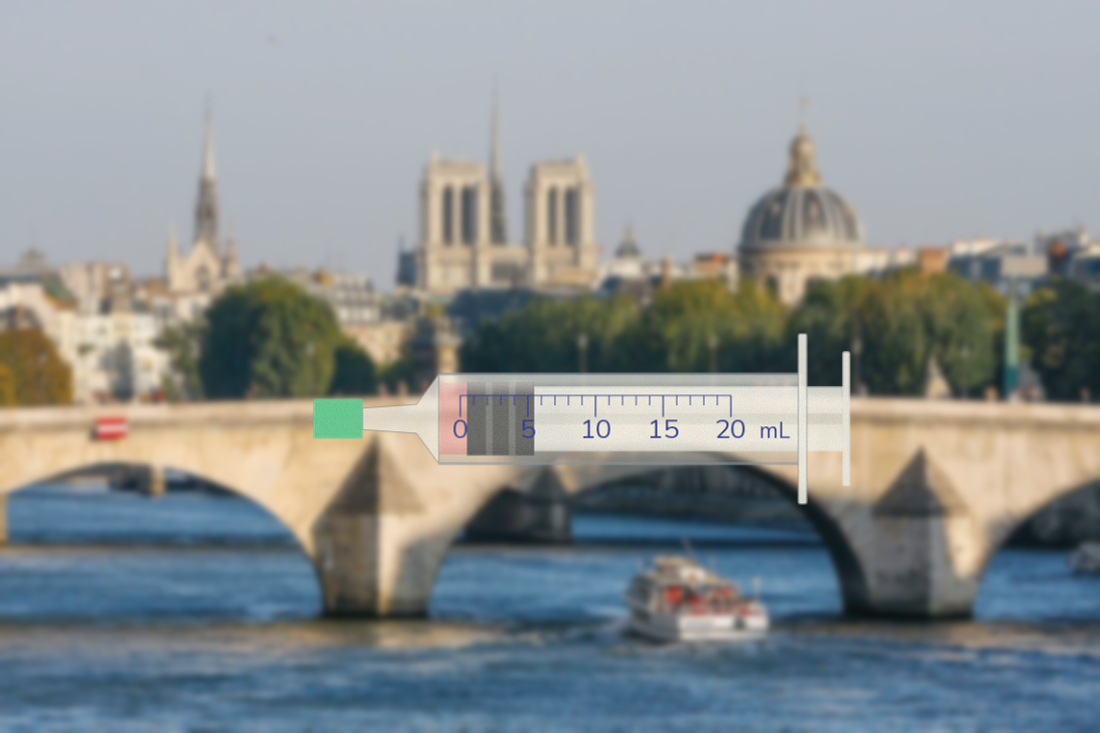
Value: 0.5 mL
